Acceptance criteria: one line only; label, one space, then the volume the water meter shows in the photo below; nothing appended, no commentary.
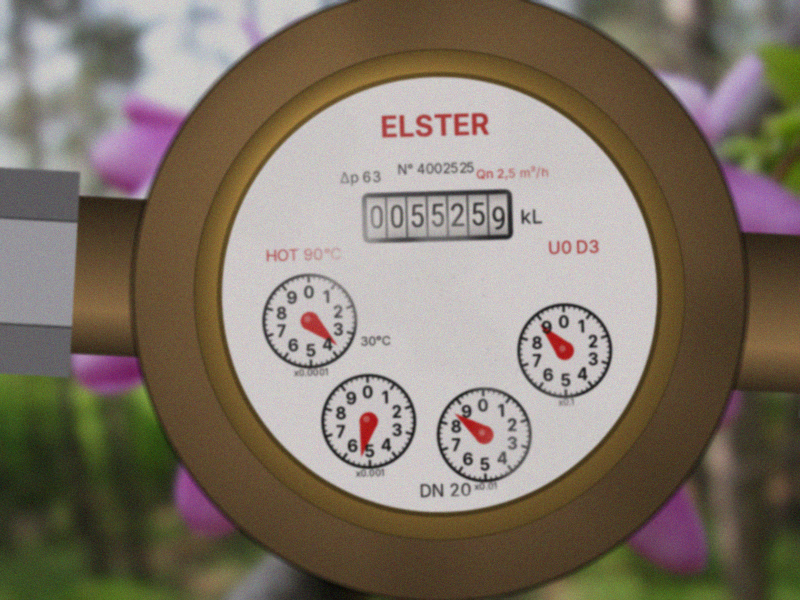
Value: 55258.8853 kL
